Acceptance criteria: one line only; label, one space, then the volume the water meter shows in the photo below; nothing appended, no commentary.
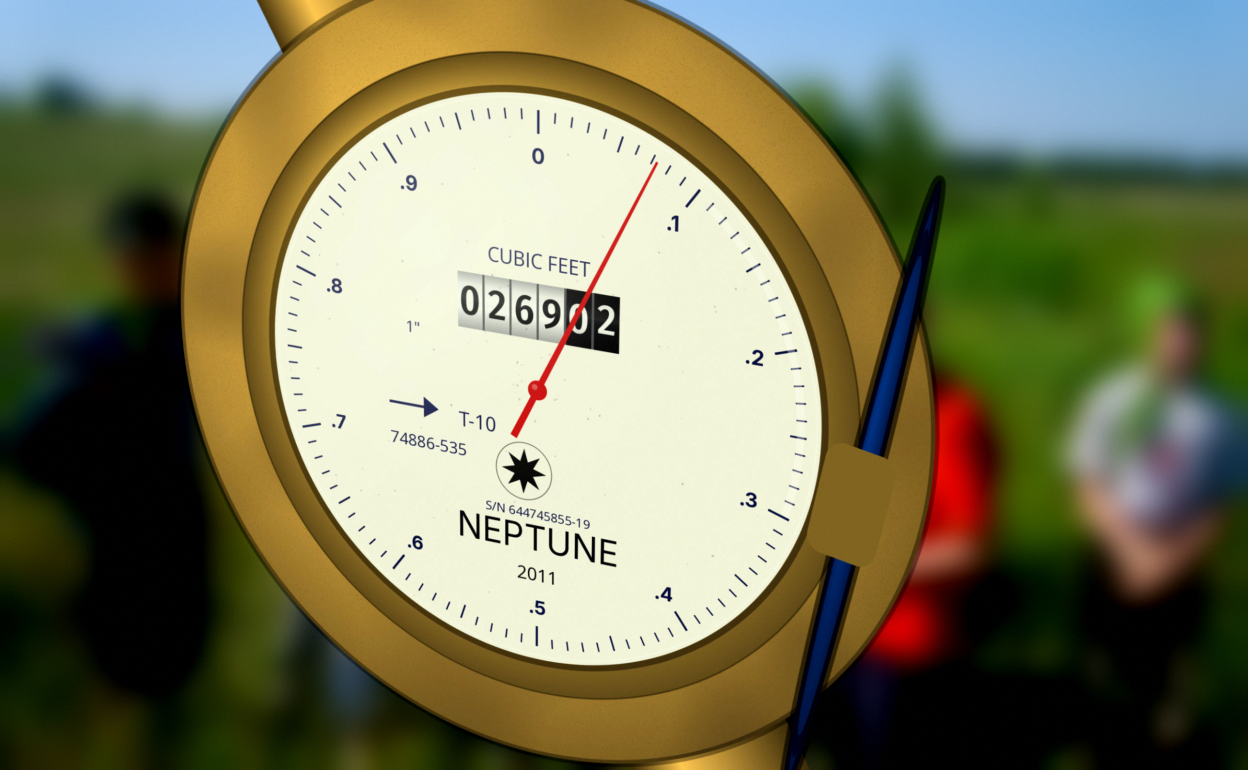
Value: 26902.07 ft³
